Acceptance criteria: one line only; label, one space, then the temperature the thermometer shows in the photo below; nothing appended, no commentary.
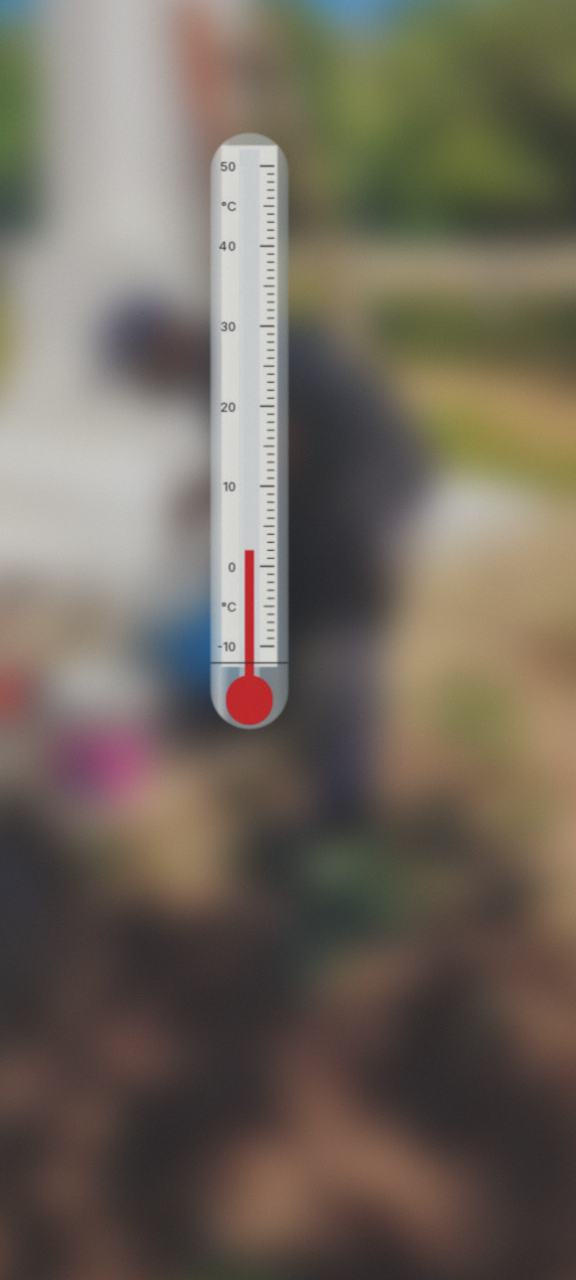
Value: 2 °C
